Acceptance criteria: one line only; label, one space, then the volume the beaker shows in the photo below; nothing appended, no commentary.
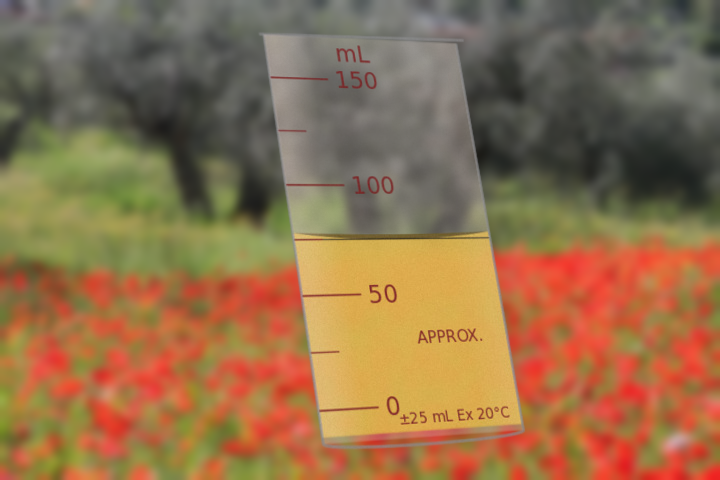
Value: 75 mL
